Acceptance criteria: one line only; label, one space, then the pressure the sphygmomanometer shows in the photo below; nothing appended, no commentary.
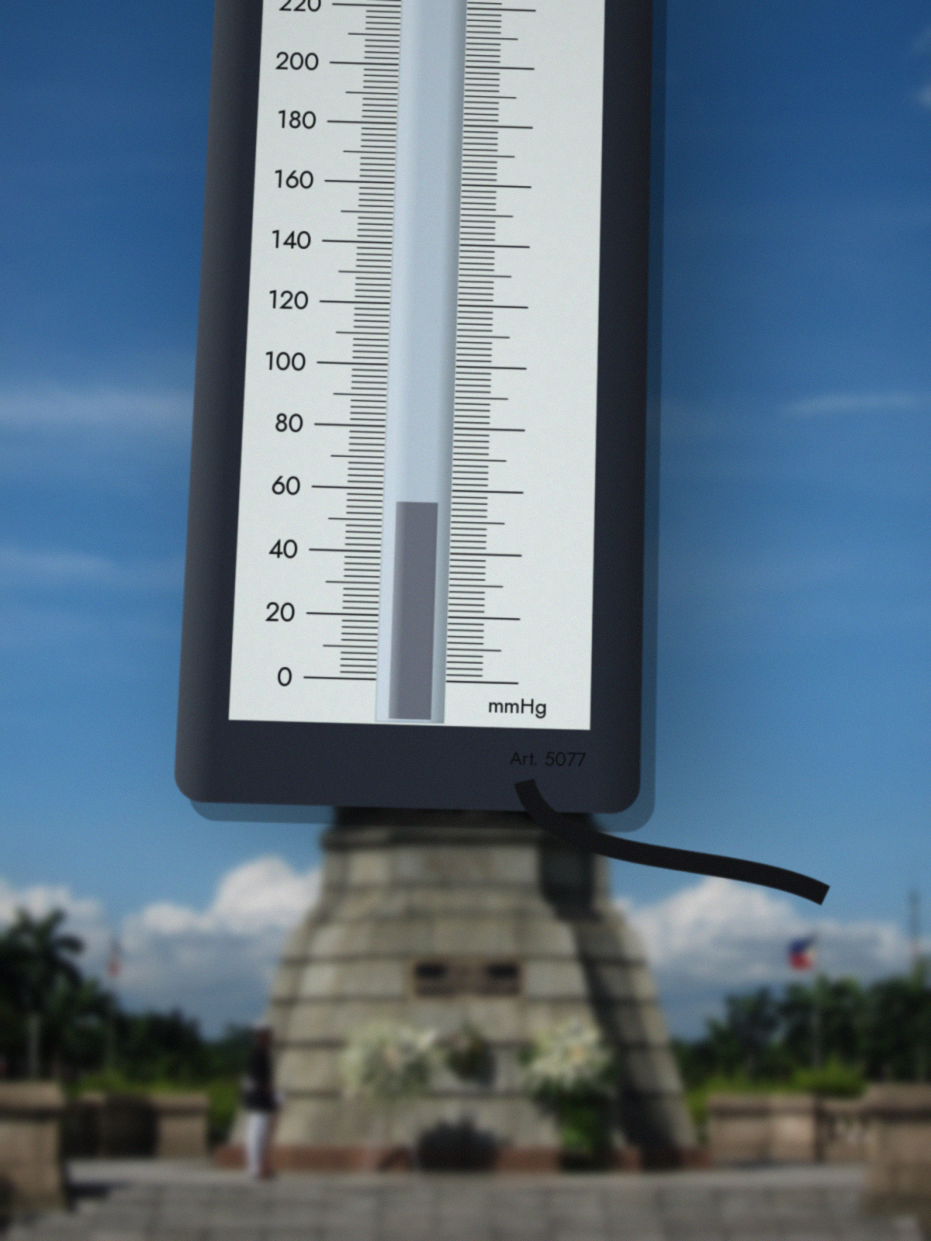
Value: 56 mmHg
